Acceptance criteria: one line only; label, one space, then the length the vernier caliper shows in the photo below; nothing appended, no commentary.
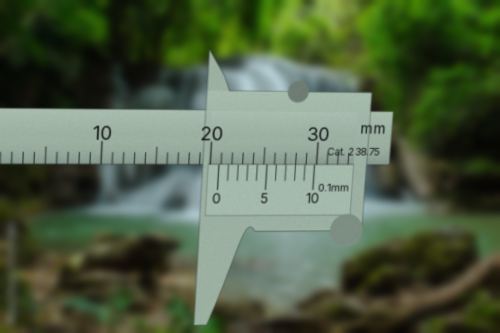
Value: 20.8 mm
